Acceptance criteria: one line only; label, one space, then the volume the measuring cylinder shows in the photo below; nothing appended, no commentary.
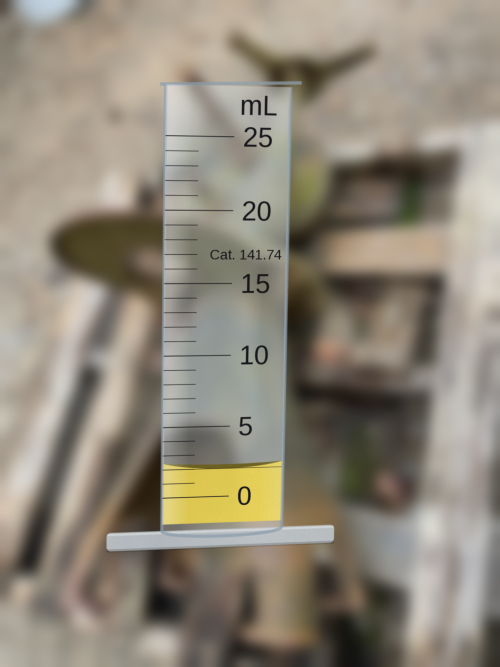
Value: 2 mL
